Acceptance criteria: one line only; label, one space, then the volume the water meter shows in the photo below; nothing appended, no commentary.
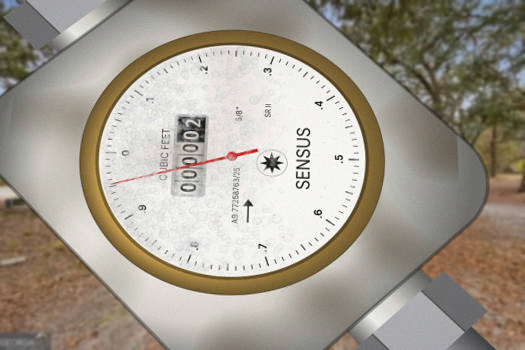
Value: 1.95 ft³
